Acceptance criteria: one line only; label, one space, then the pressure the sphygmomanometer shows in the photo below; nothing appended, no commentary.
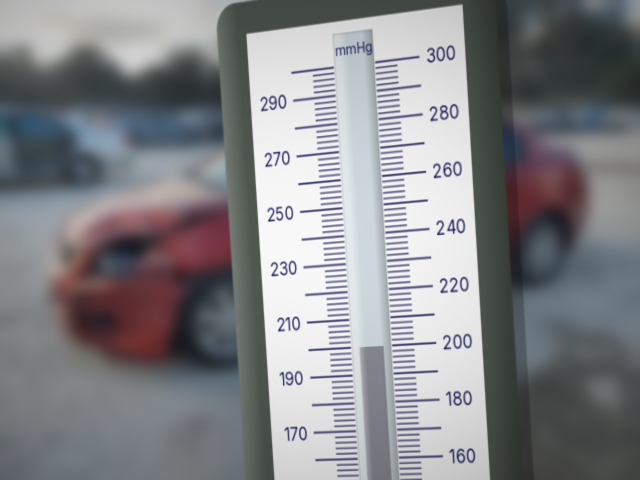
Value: 200 mmHg
